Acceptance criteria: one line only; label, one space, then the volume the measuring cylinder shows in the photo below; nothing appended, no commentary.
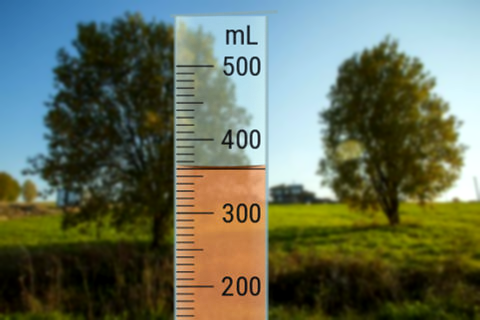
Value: 360 mL
